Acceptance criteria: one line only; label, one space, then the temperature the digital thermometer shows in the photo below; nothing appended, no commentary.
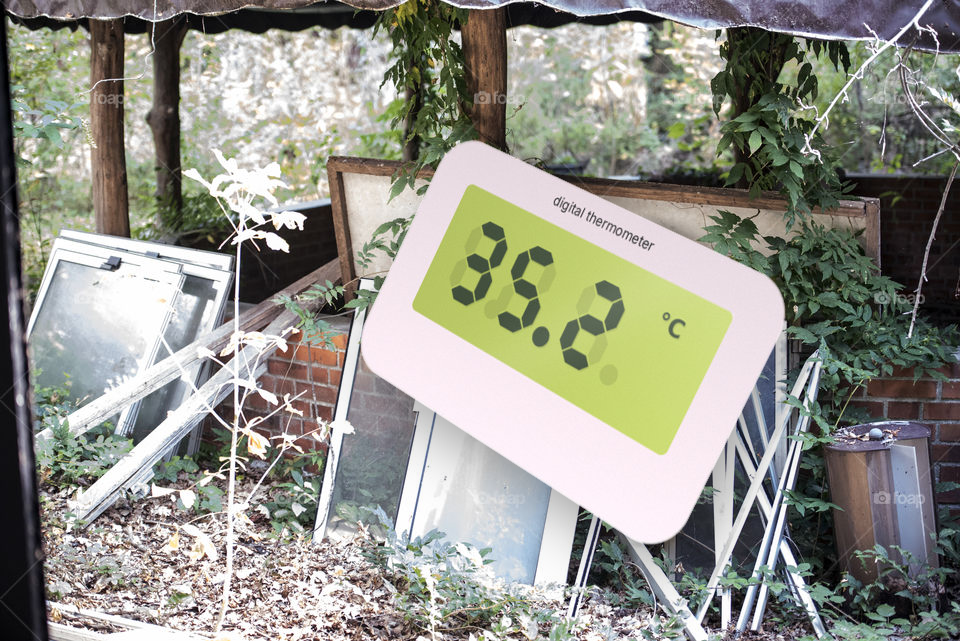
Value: 35.2 °C
